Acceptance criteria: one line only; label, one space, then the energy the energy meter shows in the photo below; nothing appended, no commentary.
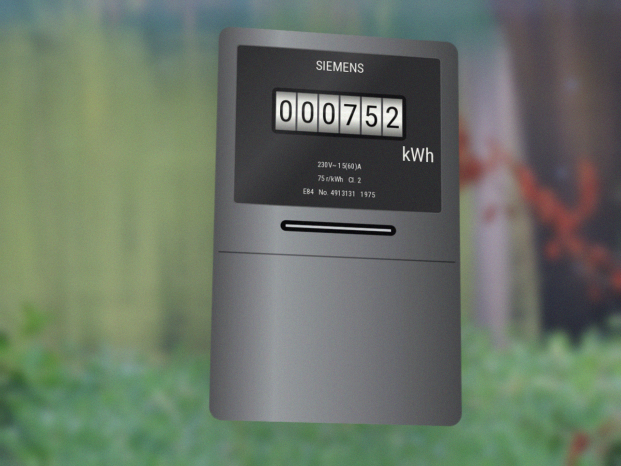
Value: 752 kWh
